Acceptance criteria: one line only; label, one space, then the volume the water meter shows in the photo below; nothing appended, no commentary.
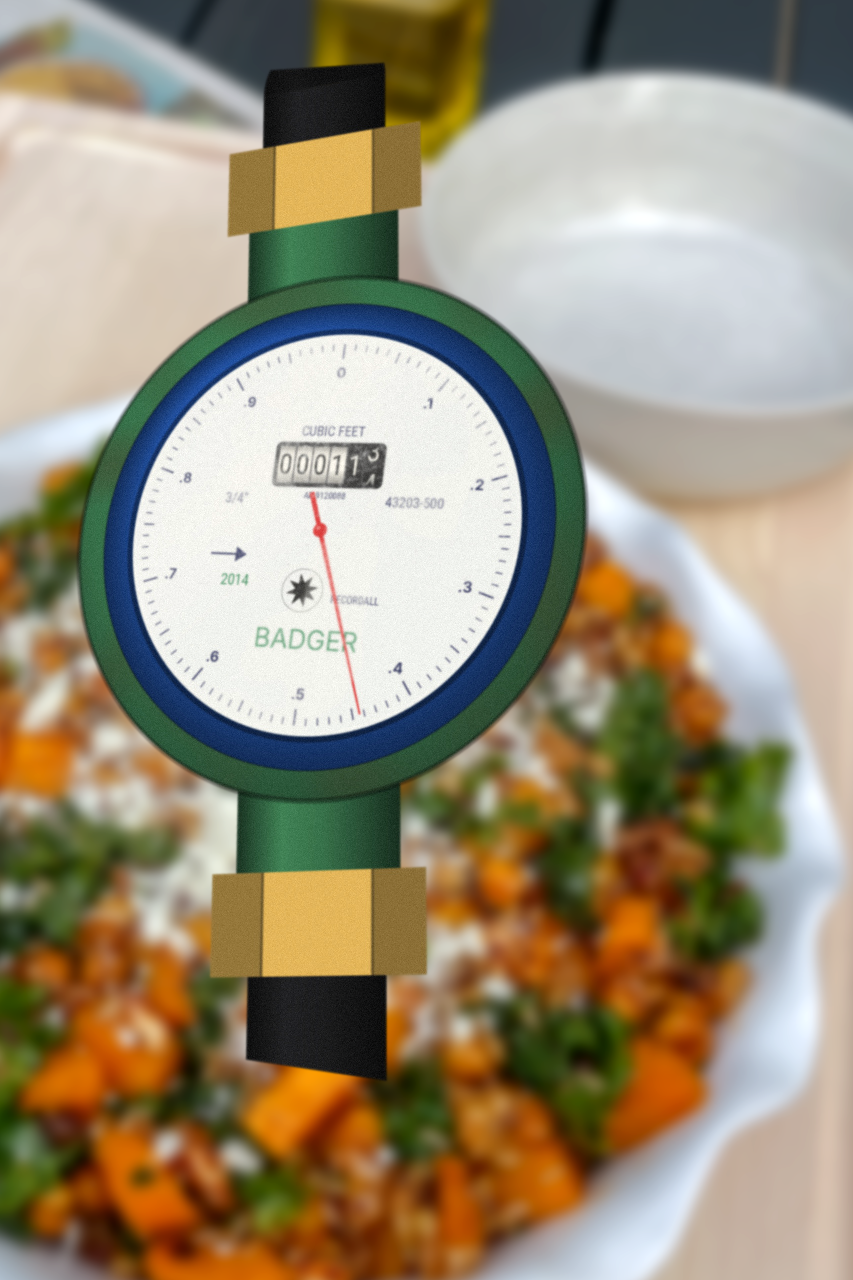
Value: 113.44 ft³
